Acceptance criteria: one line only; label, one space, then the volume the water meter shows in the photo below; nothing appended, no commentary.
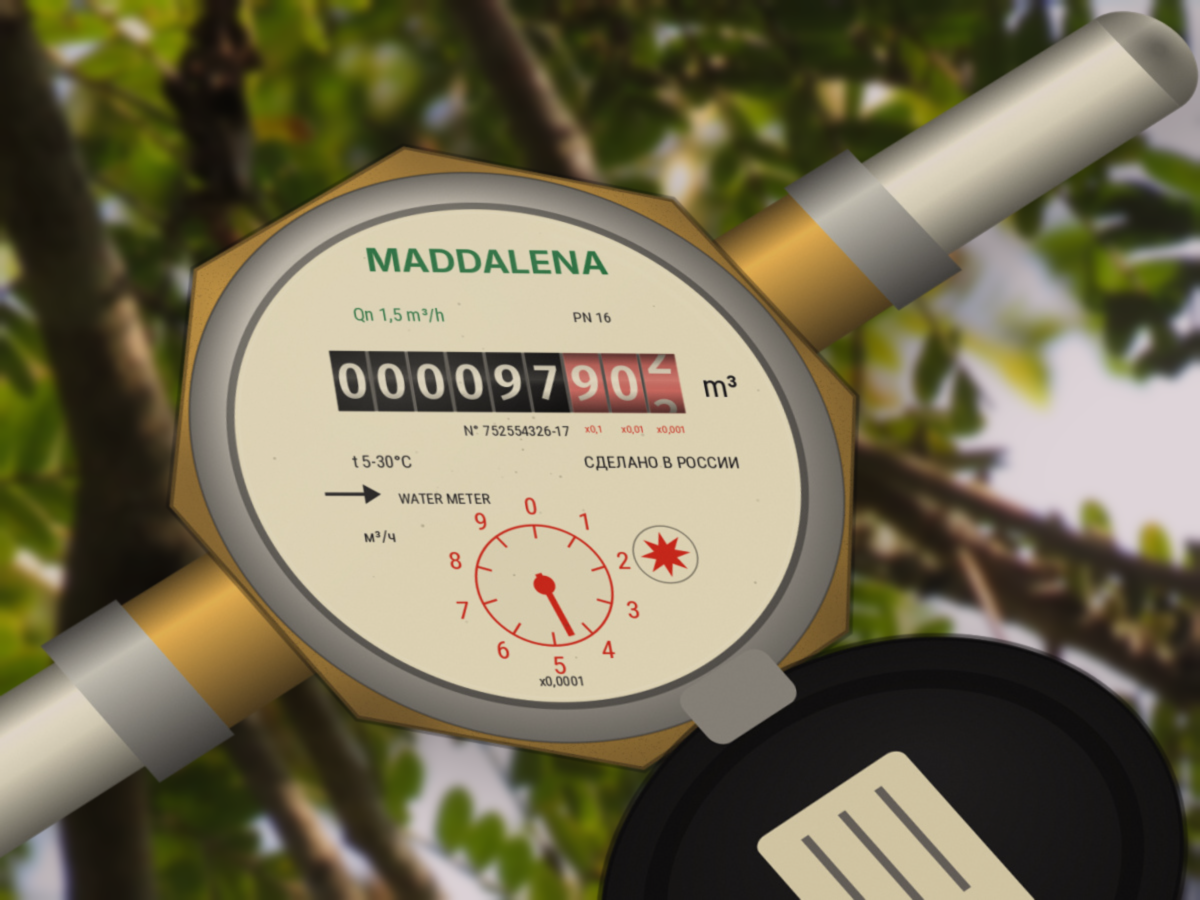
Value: 97.9024 m³
